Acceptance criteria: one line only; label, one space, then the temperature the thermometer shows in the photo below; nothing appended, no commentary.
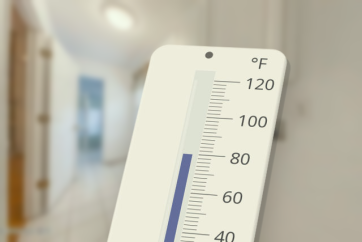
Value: 80 °F
